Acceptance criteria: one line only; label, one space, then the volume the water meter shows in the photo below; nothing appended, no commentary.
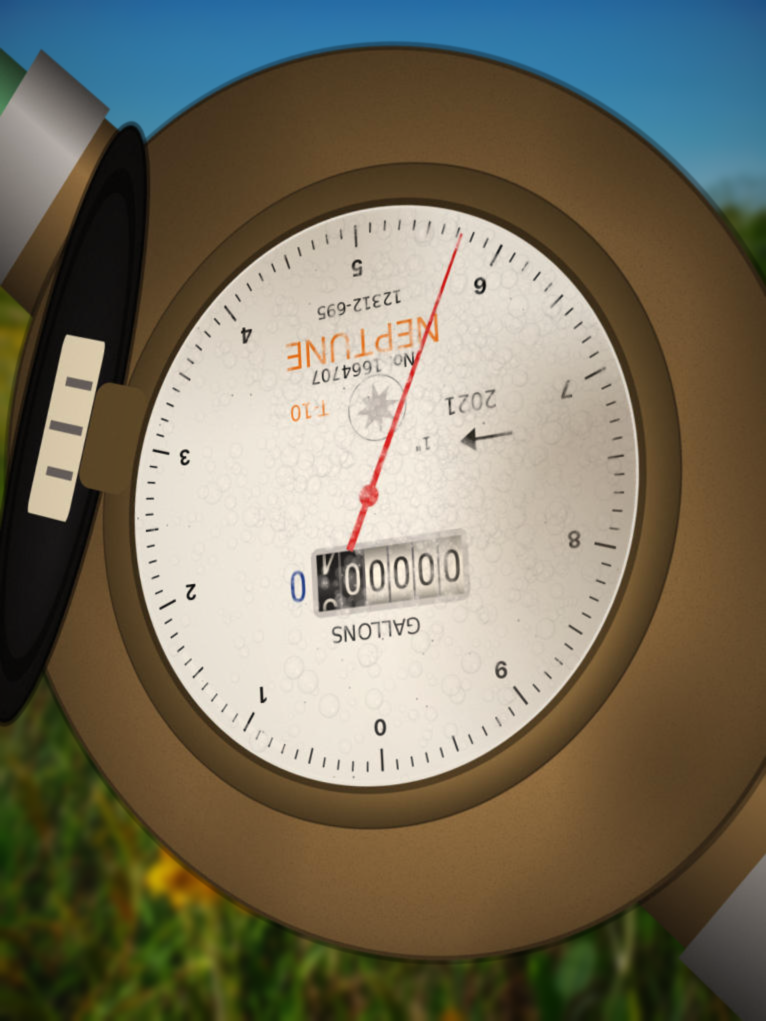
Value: 35.7 gal
